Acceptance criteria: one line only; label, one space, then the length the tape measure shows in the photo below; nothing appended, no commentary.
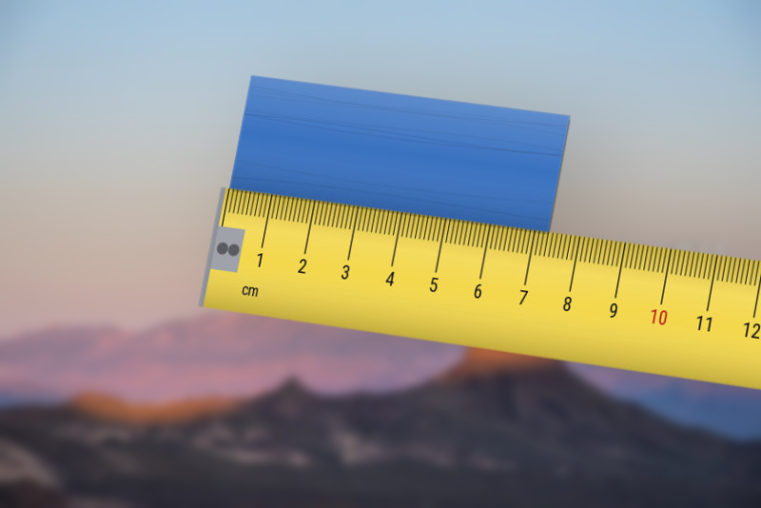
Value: 7.3 cm
